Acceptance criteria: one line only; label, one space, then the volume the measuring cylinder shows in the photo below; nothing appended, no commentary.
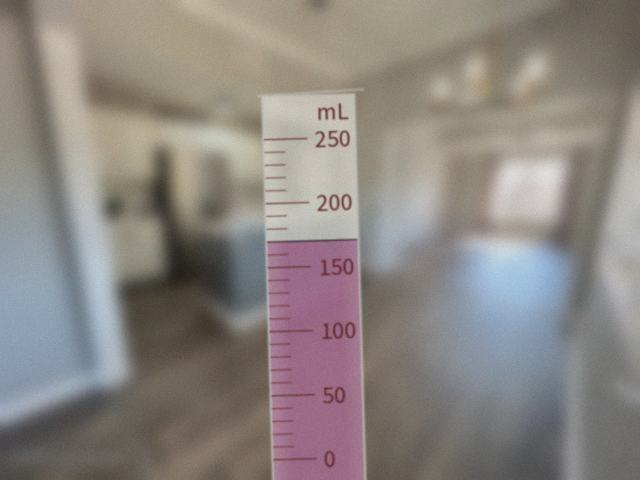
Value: 170 mL
